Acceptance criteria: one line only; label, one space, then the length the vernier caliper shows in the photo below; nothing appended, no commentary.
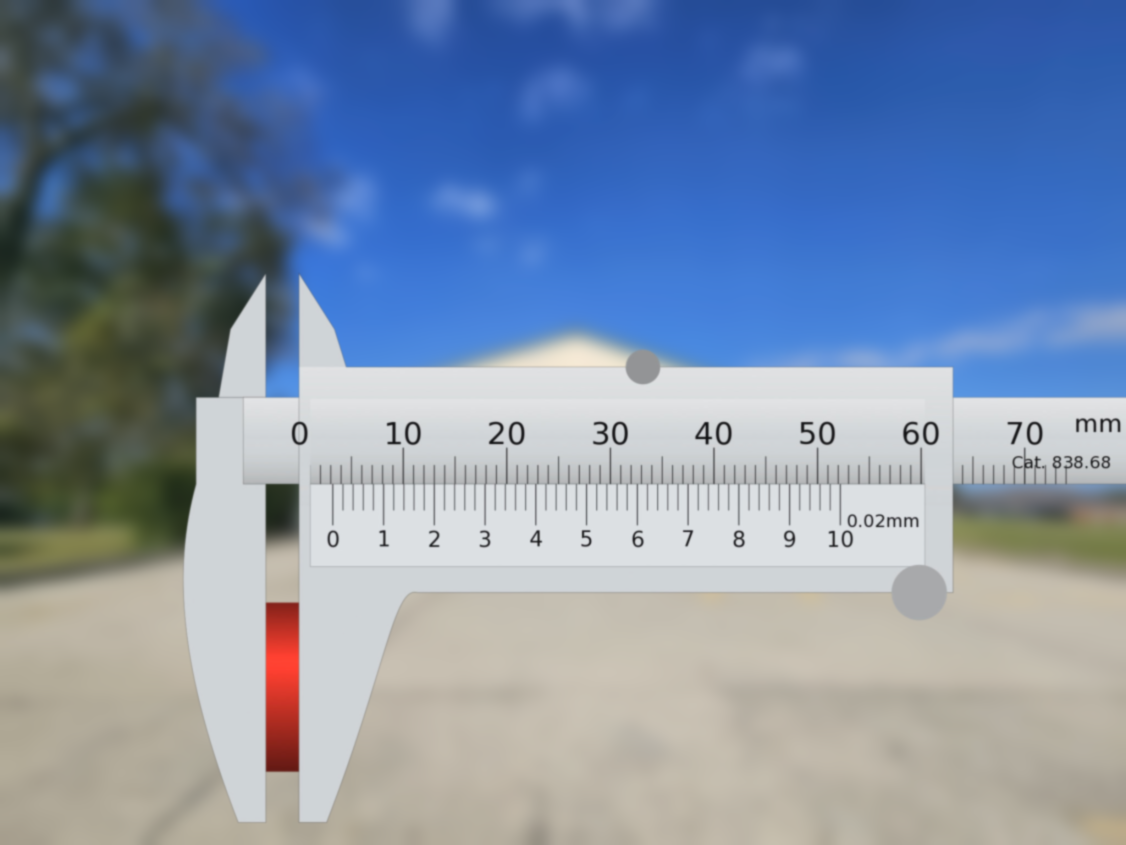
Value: 3.2 mm
